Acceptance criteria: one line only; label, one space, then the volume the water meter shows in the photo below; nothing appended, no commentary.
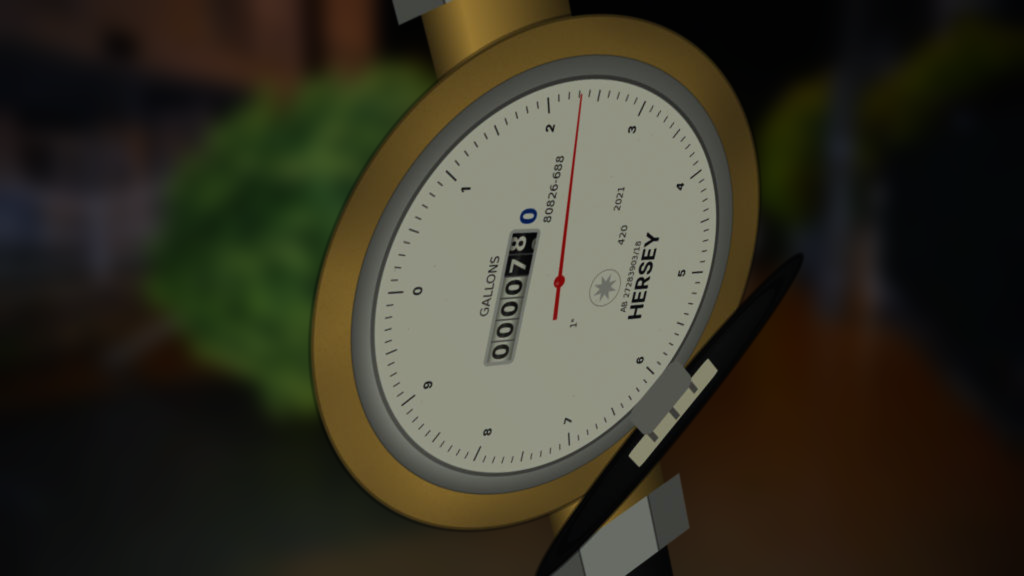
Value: 782.3 gal
